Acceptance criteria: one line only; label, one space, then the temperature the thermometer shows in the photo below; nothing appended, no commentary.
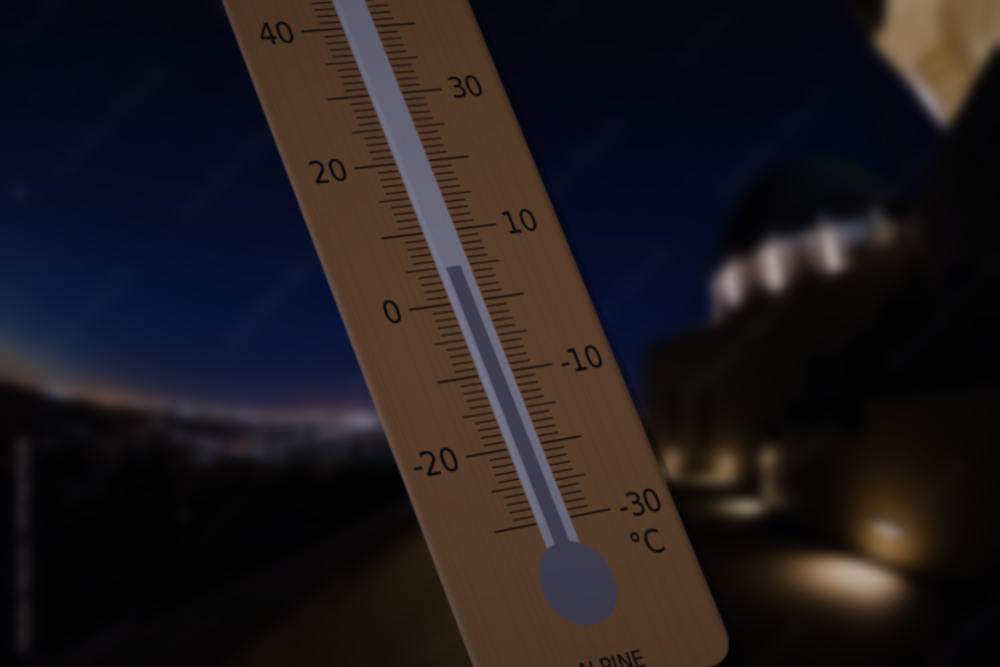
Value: 5 °C
